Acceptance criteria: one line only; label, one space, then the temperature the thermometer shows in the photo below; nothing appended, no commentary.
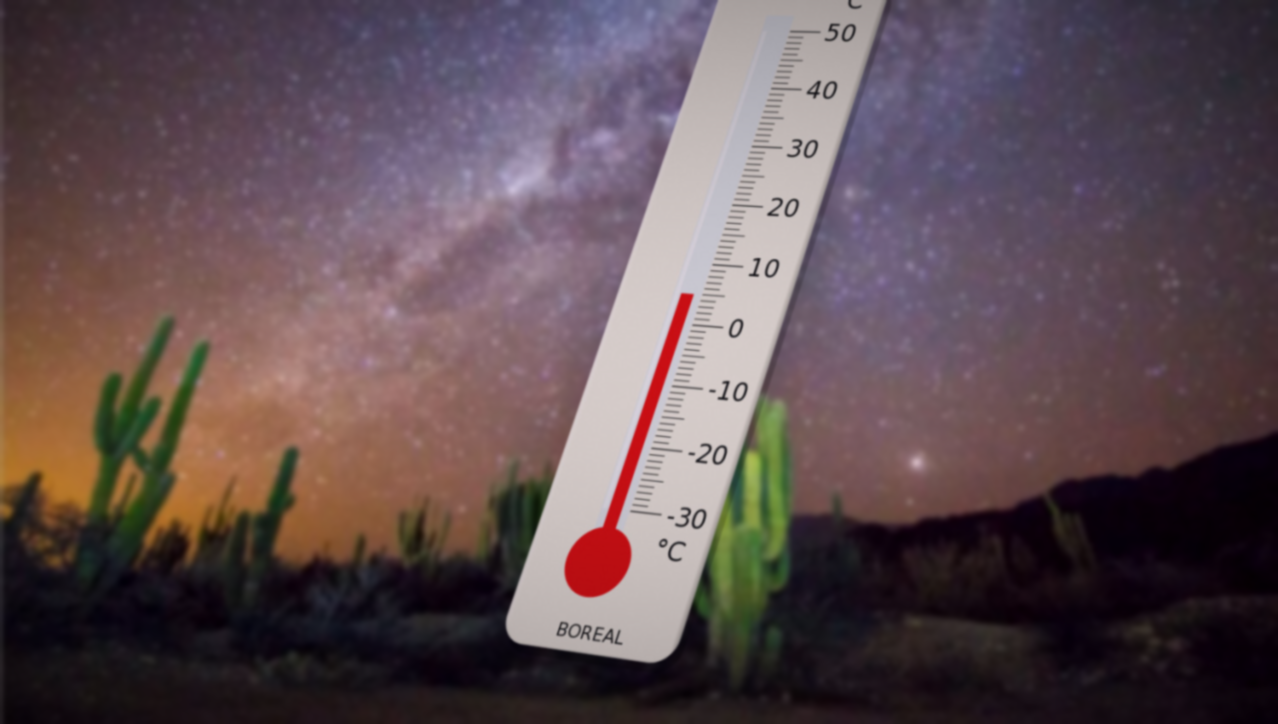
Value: 5 °C
